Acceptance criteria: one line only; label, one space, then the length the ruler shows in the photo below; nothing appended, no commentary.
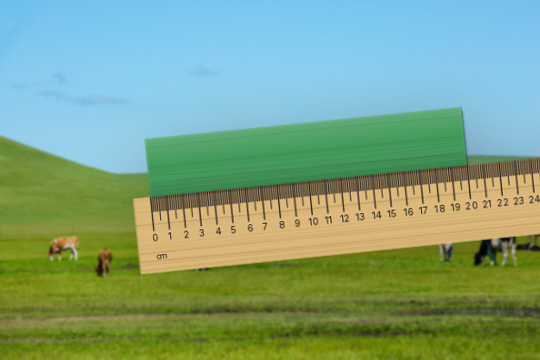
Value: 20 cm
